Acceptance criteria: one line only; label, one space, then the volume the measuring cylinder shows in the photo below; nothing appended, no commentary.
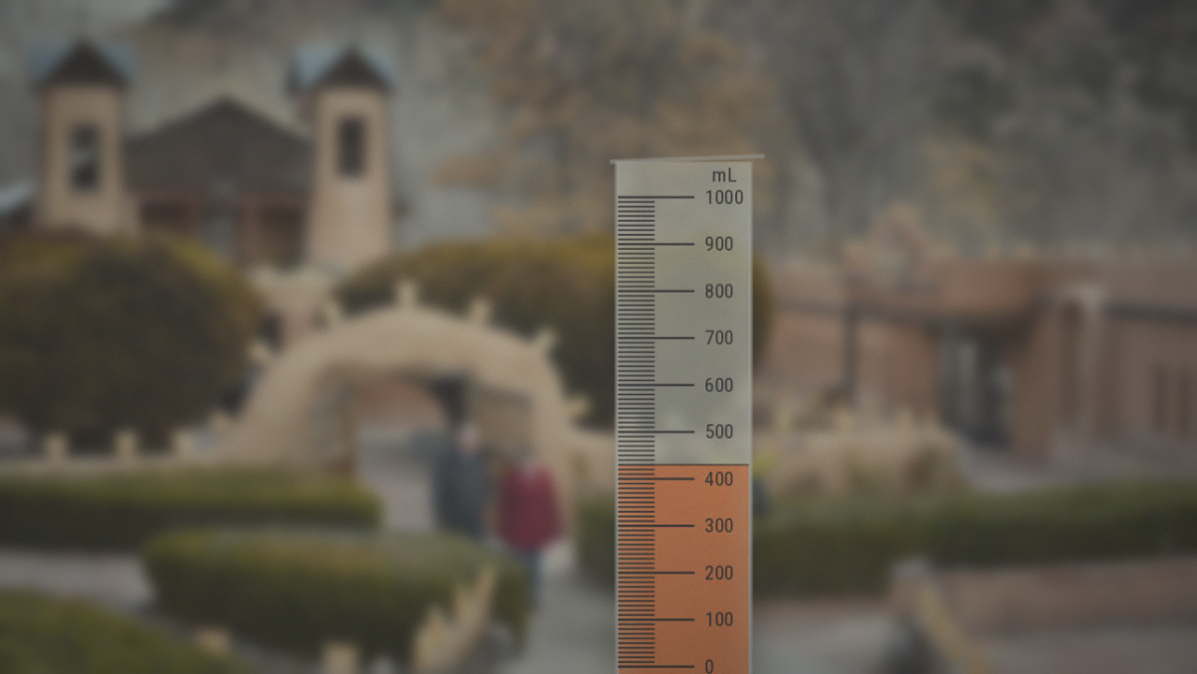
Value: 430 mL
